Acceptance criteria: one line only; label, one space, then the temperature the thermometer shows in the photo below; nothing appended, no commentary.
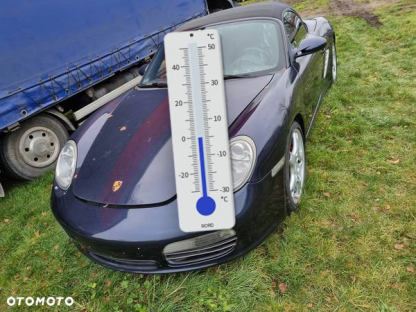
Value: 0 °C
